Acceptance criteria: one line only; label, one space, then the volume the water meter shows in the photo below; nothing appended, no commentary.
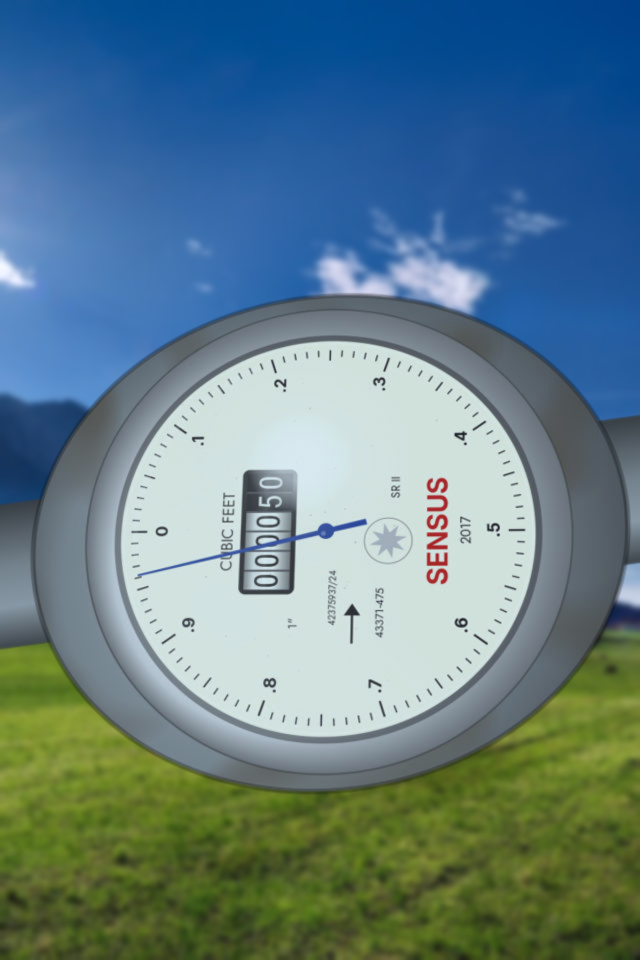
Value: 49.96 ft³
